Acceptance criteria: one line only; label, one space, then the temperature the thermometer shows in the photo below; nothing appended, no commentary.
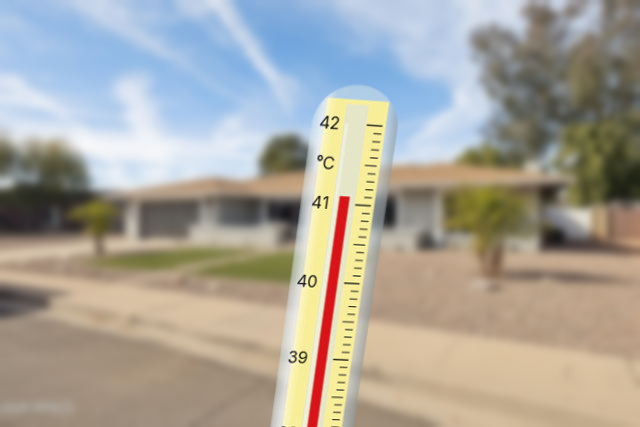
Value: 41.1 °C
